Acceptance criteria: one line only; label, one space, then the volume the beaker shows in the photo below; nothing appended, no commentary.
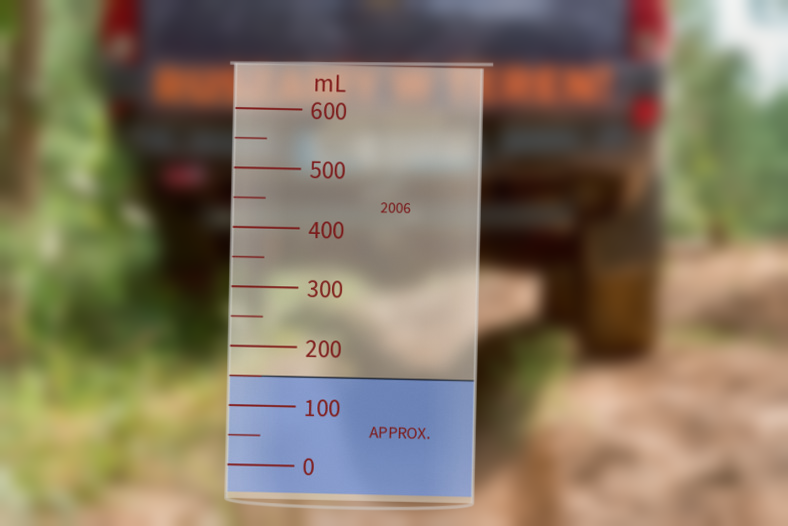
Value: 150 mL
